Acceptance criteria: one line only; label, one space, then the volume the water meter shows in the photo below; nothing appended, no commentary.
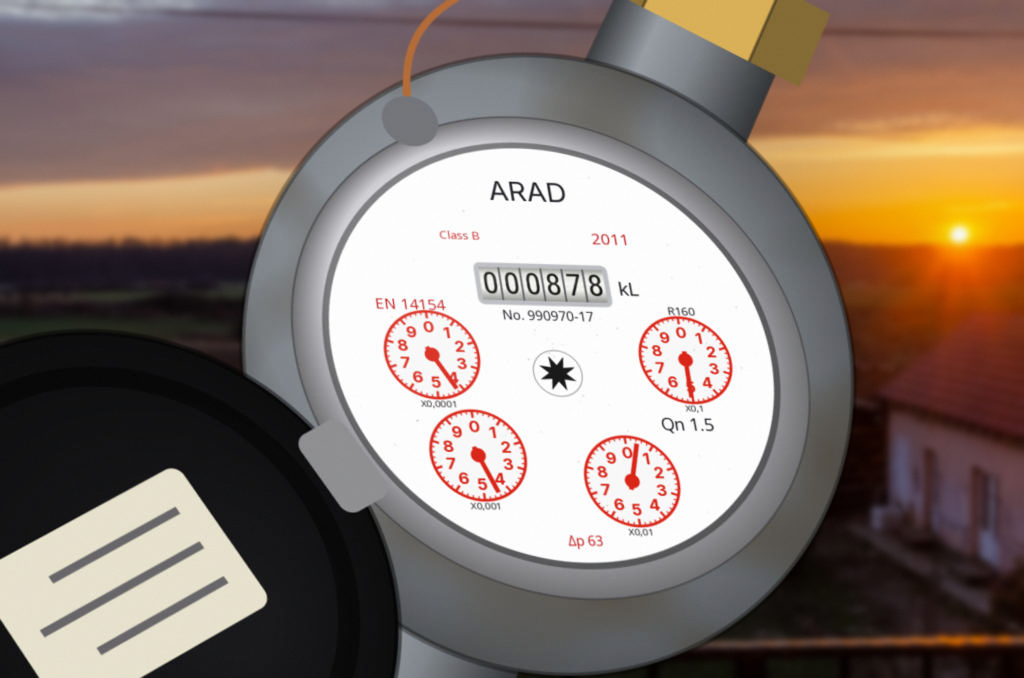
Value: 878.5044 kL
